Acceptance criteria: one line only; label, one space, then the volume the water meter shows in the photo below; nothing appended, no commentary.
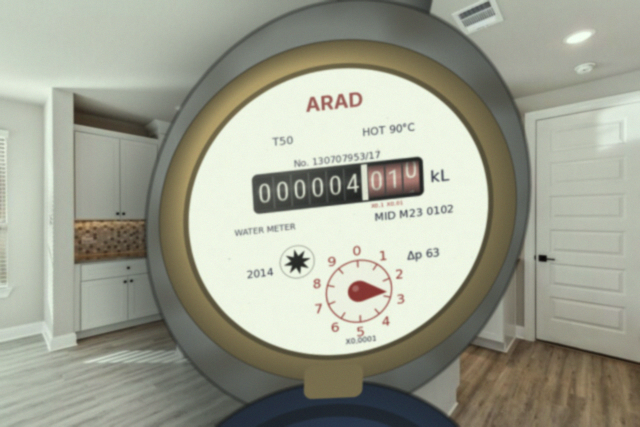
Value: 4.0102 kL
